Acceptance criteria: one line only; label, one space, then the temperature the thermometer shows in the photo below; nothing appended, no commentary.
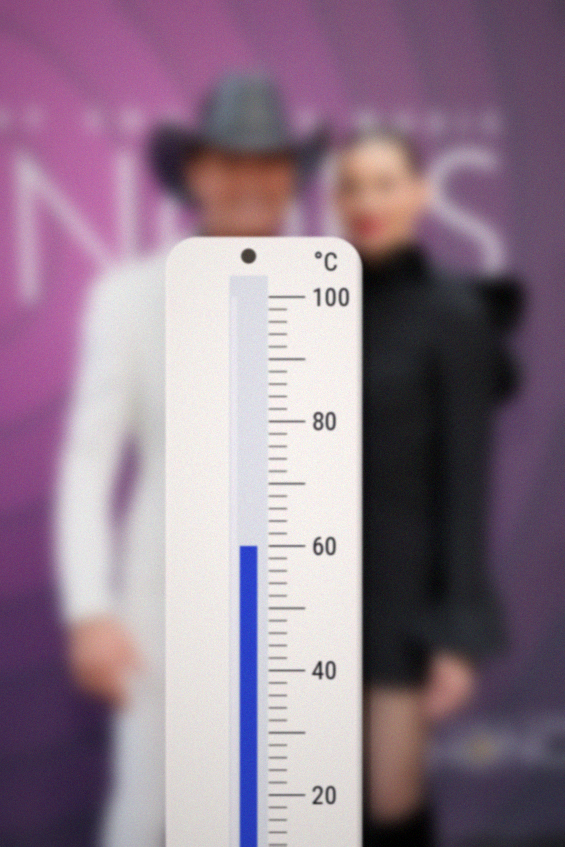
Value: 60 °C
